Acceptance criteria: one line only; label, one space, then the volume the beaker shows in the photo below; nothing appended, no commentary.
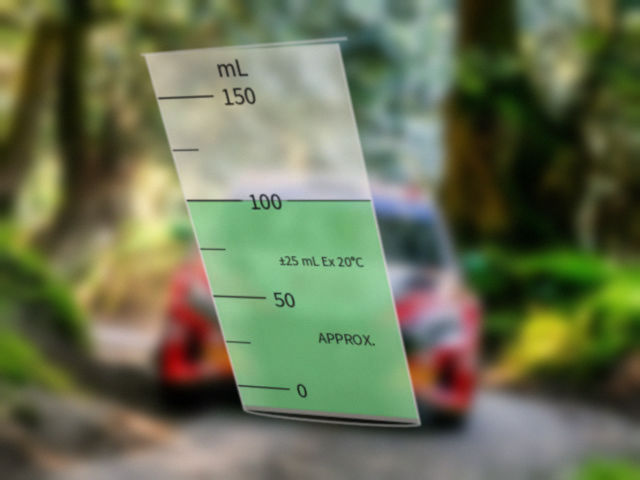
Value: 100 mL
